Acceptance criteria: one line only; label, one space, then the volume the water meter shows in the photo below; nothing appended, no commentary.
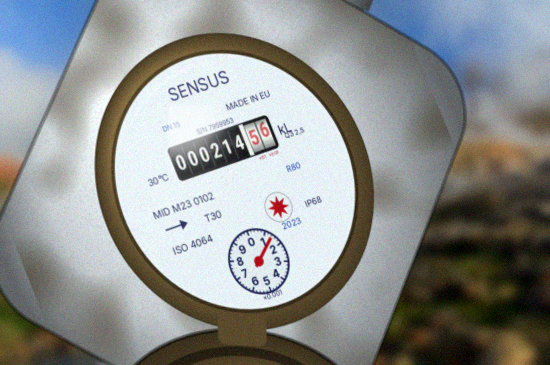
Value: 214.561 kL
